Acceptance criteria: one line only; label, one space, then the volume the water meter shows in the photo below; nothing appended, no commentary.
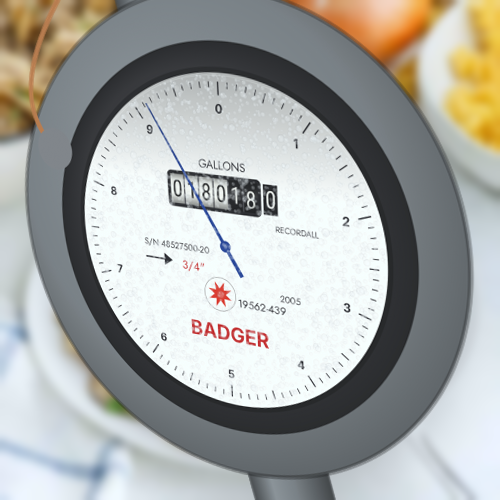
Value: 180179.1 gal
